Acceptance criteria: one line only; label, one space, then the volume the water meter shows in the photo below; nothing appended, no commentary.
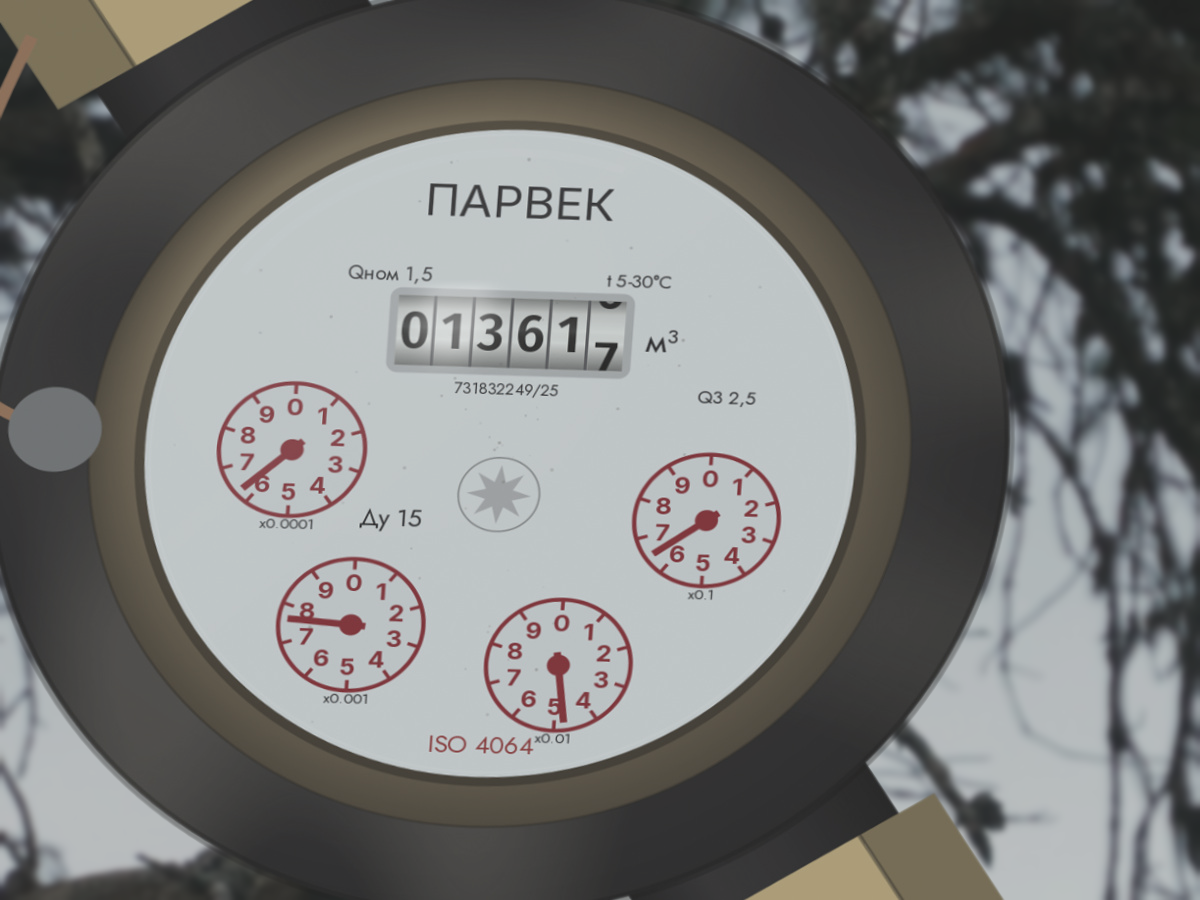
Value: 13616.6476 m³
